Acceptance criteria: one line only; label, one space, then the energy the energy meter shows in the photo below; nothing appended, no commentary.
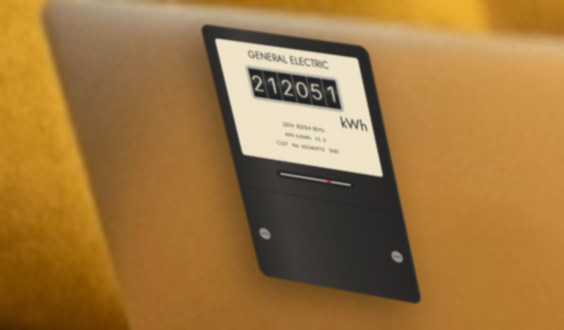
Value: 212051 kWh
